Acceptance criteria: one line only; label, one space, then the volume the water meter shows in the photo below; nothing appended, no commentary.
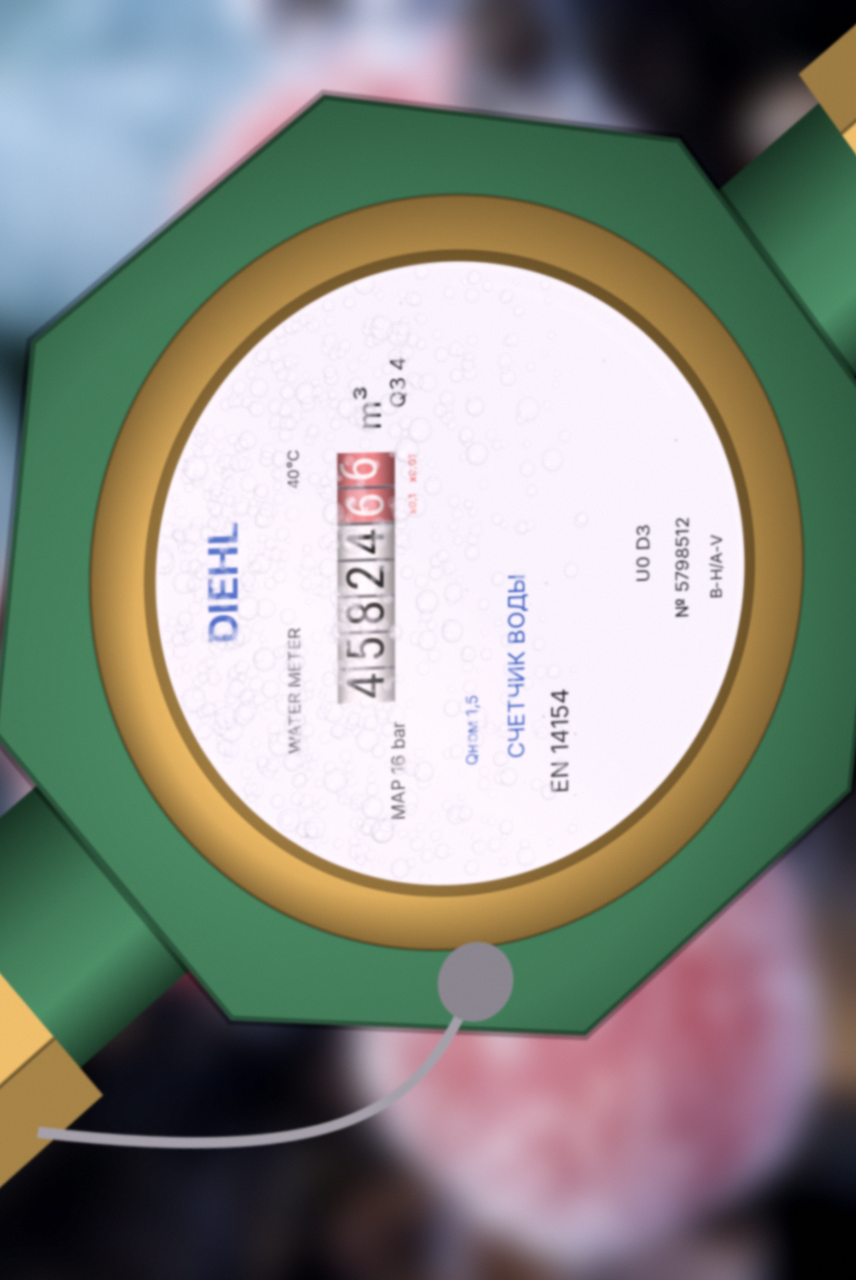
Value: 45824.66 m³
